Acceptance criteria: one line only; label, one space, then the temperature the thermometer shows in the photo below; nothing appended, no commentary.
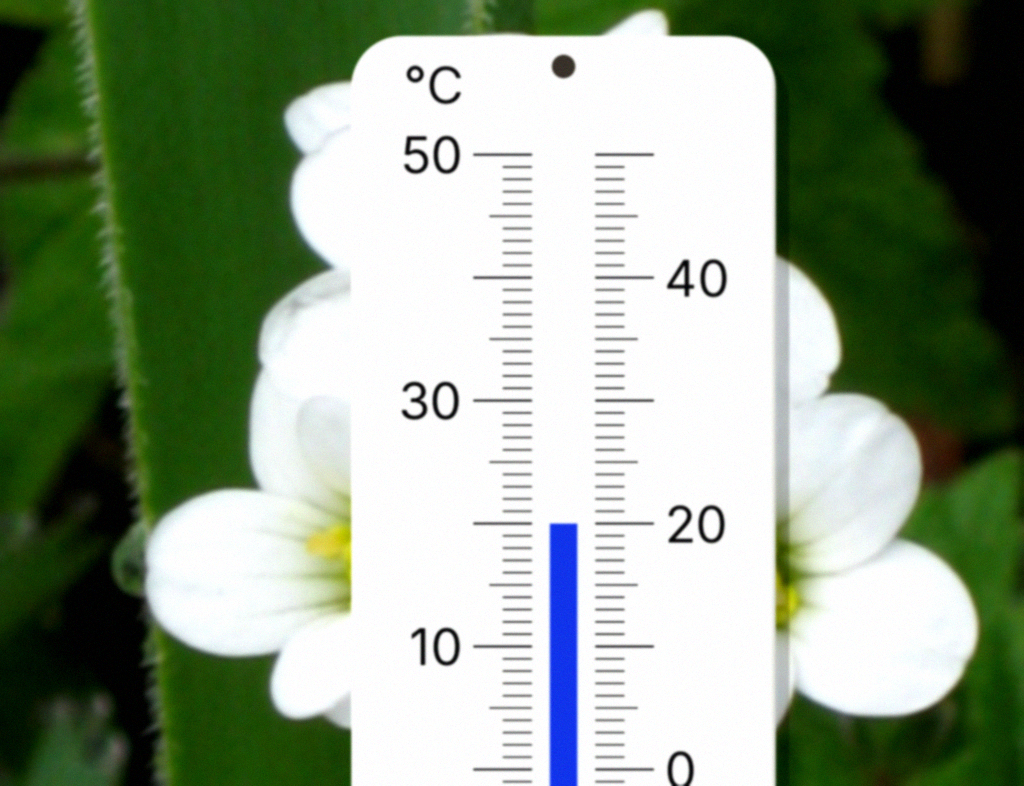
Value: 20 °C
